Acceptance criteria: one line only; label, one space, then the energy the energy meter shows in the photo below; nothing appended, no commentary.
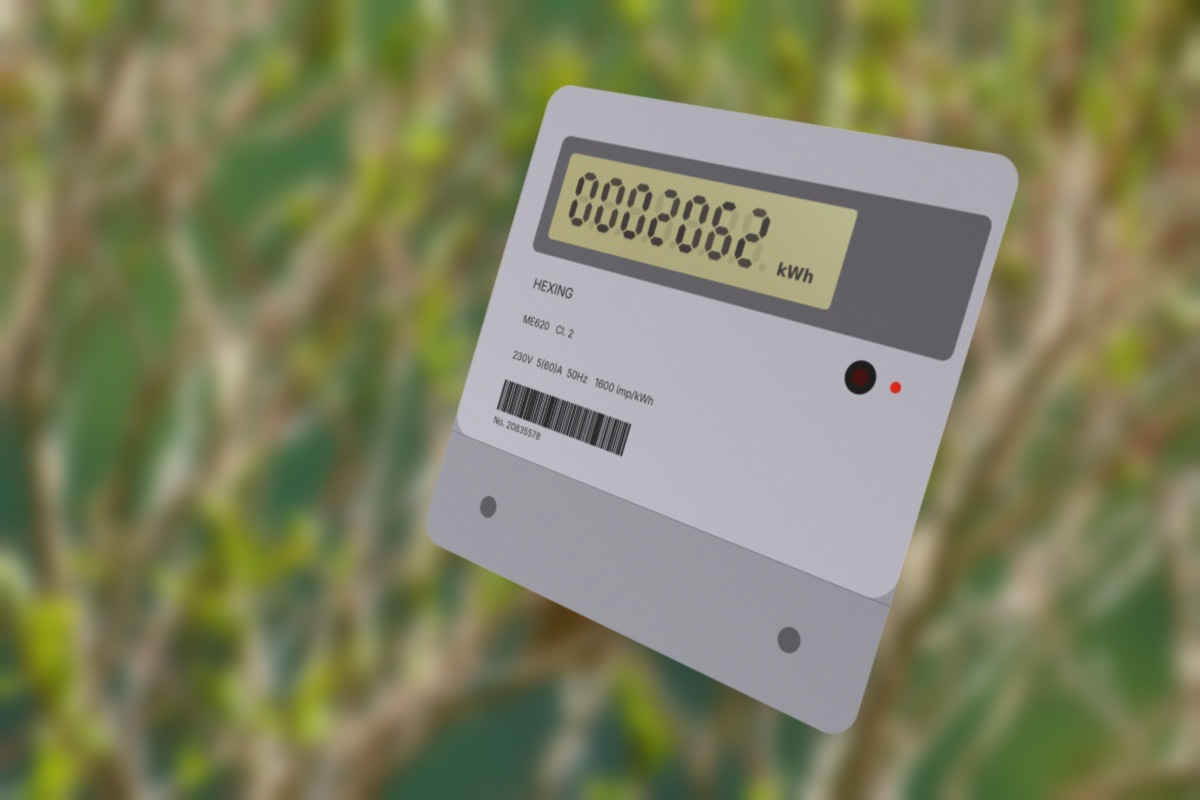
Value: 2062 kWh
